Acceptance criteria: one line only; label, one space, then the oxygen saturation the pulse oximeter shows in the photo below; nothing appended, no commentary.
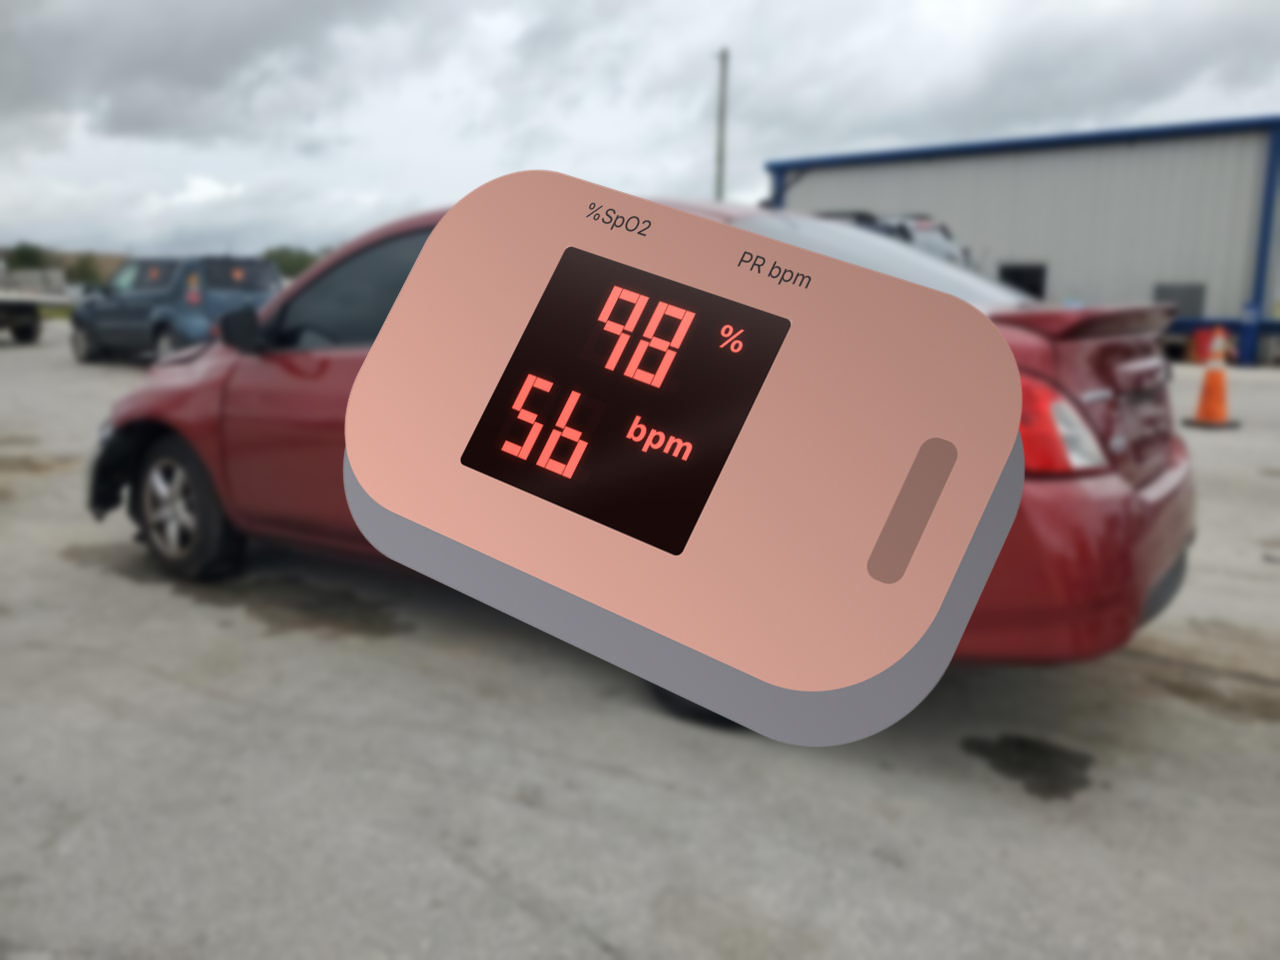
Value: 98 %
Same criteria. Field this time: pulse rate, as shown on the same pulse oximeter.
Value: 56 bpm
